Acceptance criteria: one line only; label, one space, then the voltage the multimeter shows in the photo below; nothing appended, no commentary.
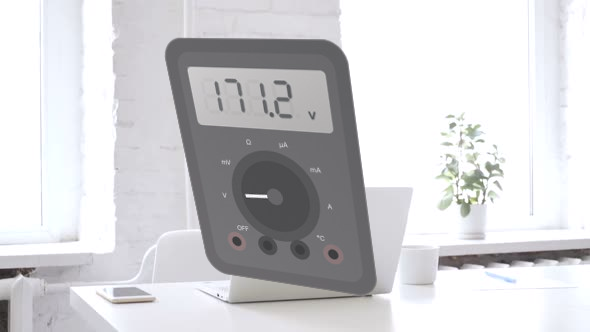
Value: 171.2 V
